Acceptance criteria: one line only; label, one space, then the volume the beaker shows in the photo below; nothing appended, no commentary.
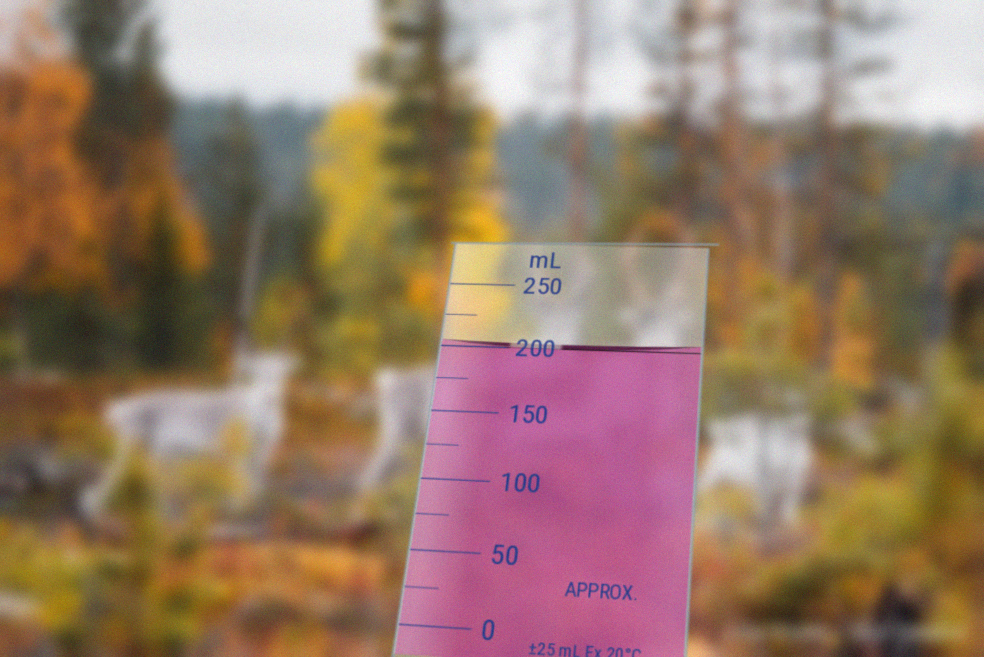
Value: 200 mL
